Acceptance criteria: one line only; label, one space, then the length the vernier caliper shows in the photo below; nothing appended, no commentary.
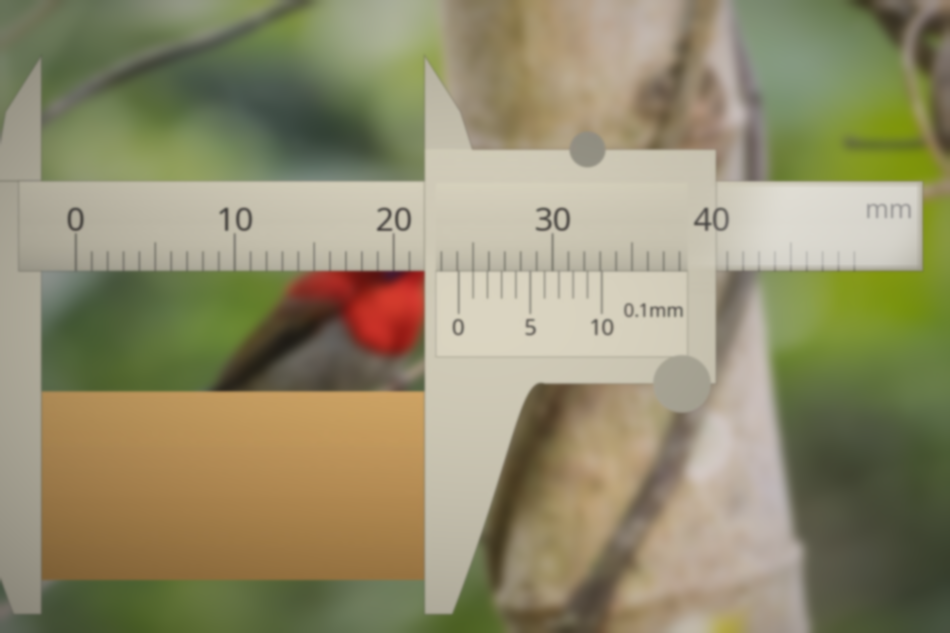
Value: 24.1 mm
